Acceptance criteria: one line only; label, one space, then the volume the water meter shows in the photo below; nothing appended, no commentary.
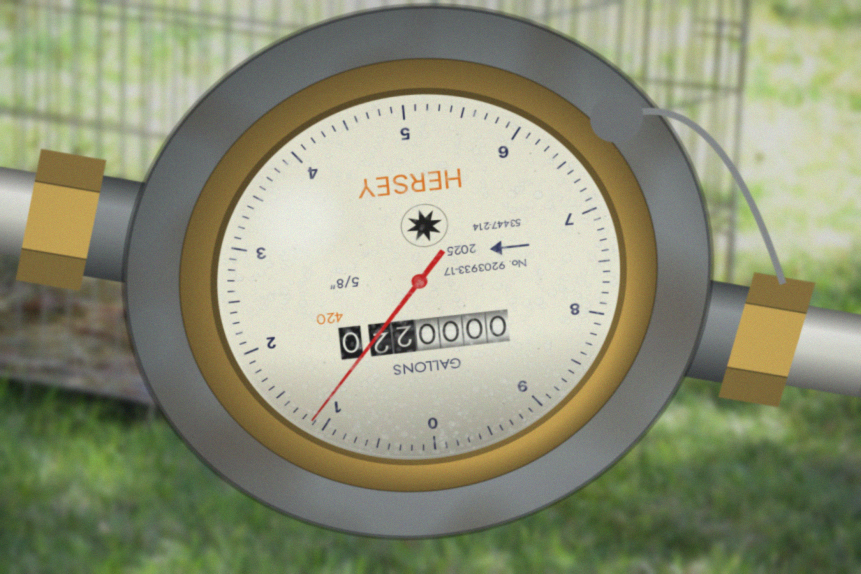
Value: 221.1 gal
